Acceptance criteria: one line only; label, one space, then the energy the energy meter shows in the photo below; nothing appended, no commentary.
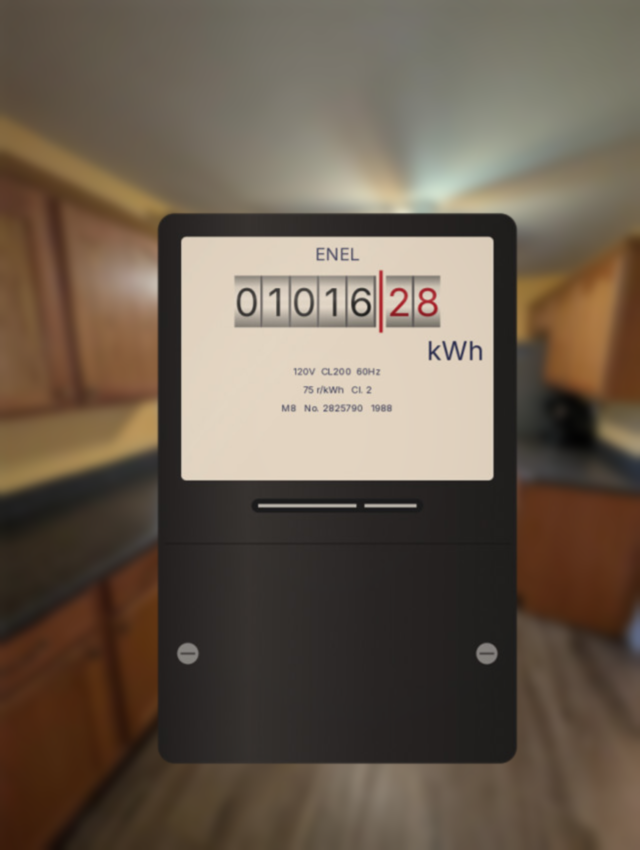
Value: 1016.28 kWh
